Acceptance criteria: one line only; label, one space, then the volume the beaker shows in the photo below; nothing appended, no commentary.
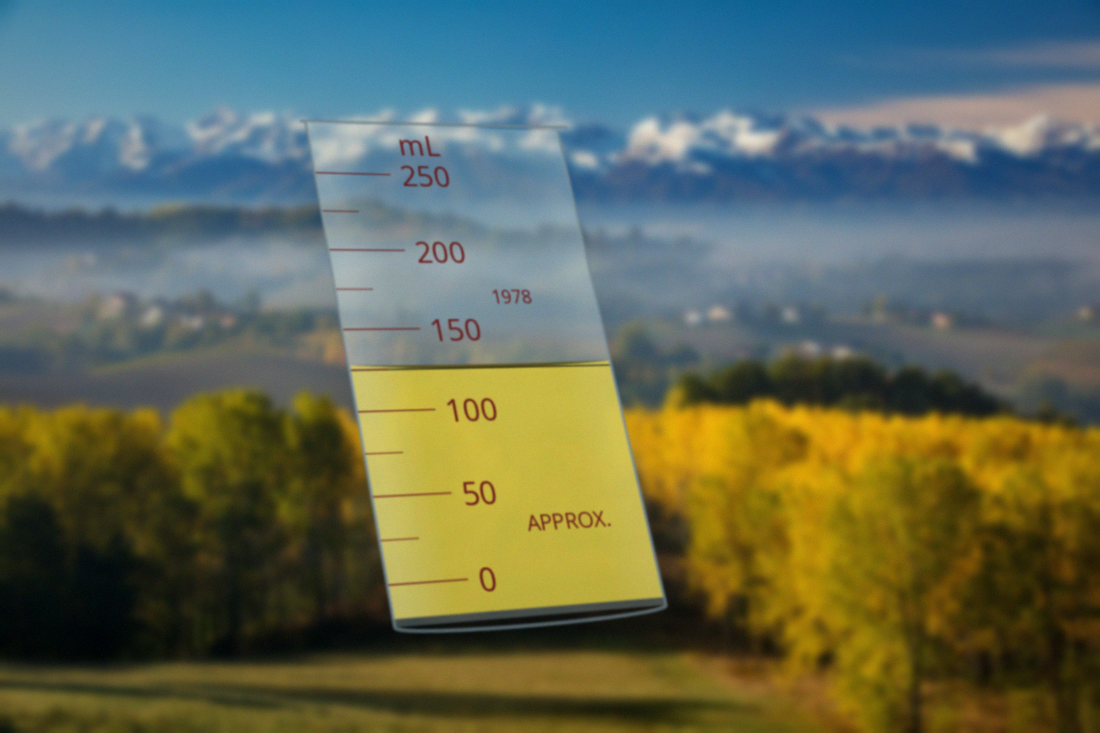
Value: 125 mL
